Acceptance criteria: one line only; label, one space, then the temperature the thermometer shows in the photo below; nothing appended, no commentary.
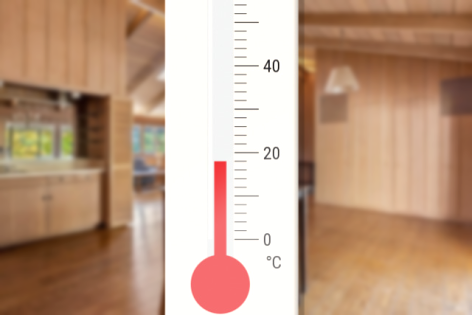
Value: 18 °C
